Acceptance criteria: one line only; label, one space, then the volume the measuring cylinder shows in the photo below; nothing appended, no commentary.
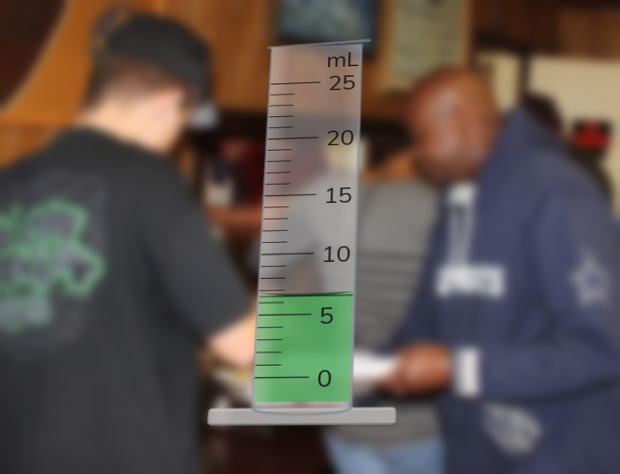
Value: 6.5 mL
